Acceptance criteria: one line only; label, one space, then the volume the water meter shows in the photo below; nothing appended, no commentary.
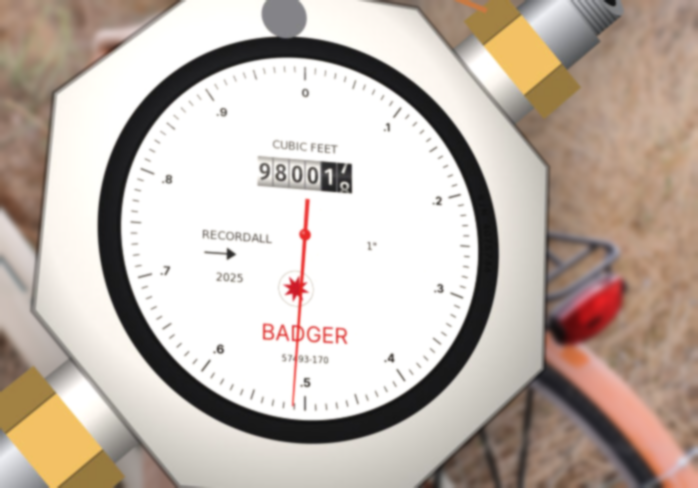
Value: 980017.51 ft³
